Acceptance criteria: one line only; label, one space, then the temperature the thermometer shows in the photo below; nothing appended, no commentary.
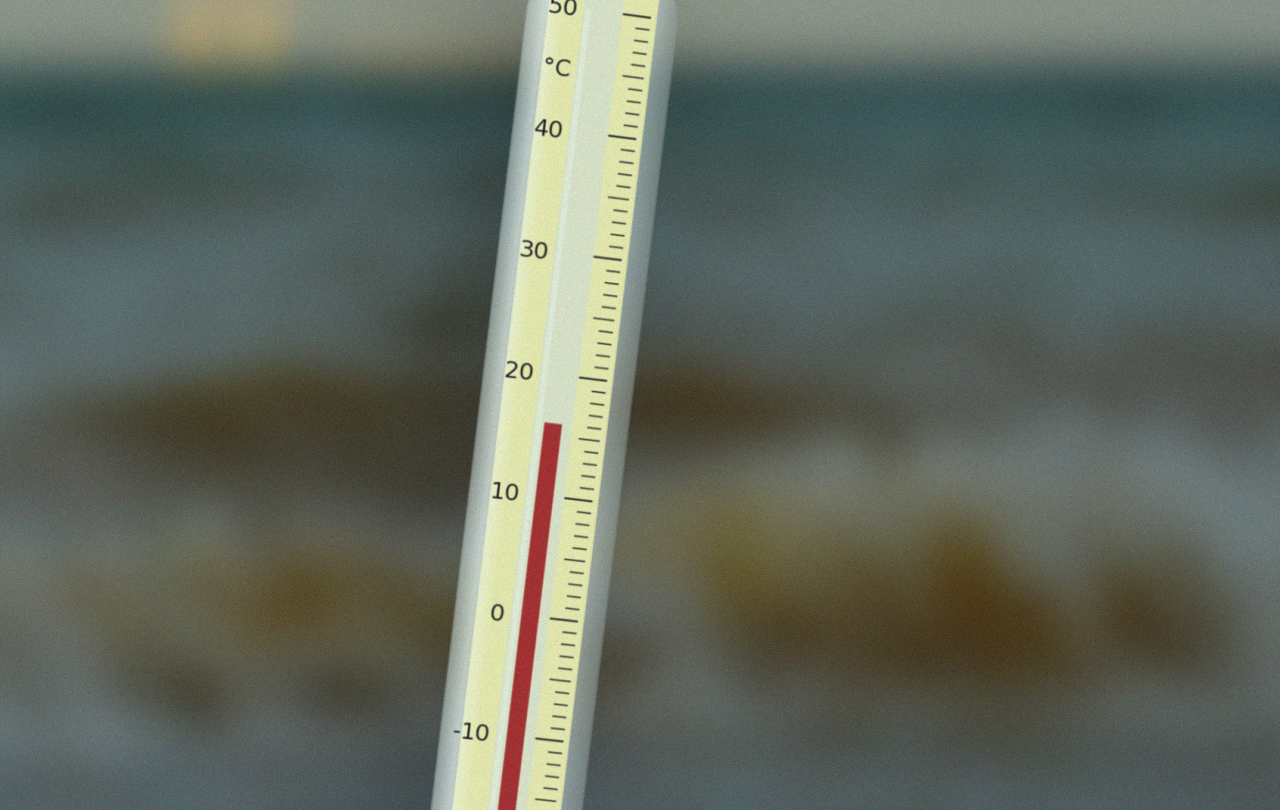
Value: 16 °C
